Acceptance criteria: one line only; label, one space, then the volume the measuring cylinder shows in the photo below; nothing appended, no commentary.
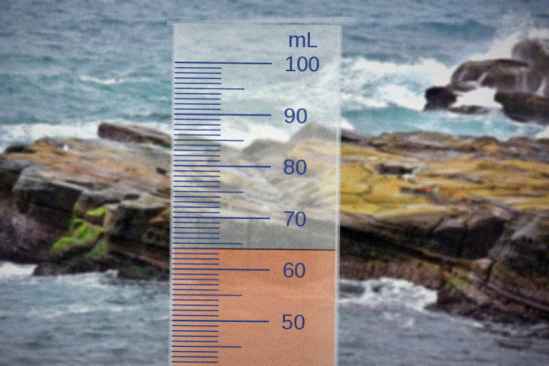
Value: 64 mL
